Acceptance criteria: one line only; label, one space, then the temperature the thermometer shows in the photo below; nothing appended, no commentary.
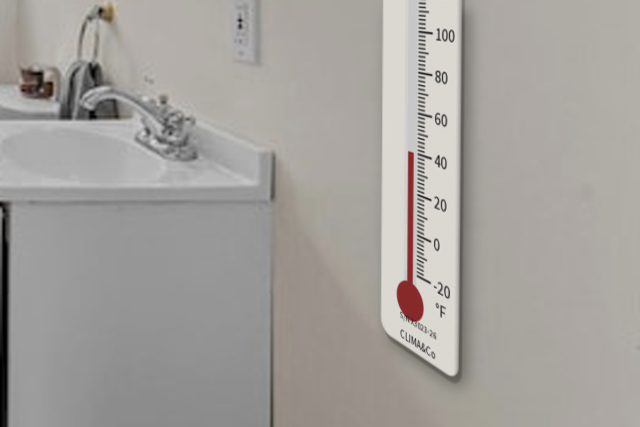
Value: 40 °F
